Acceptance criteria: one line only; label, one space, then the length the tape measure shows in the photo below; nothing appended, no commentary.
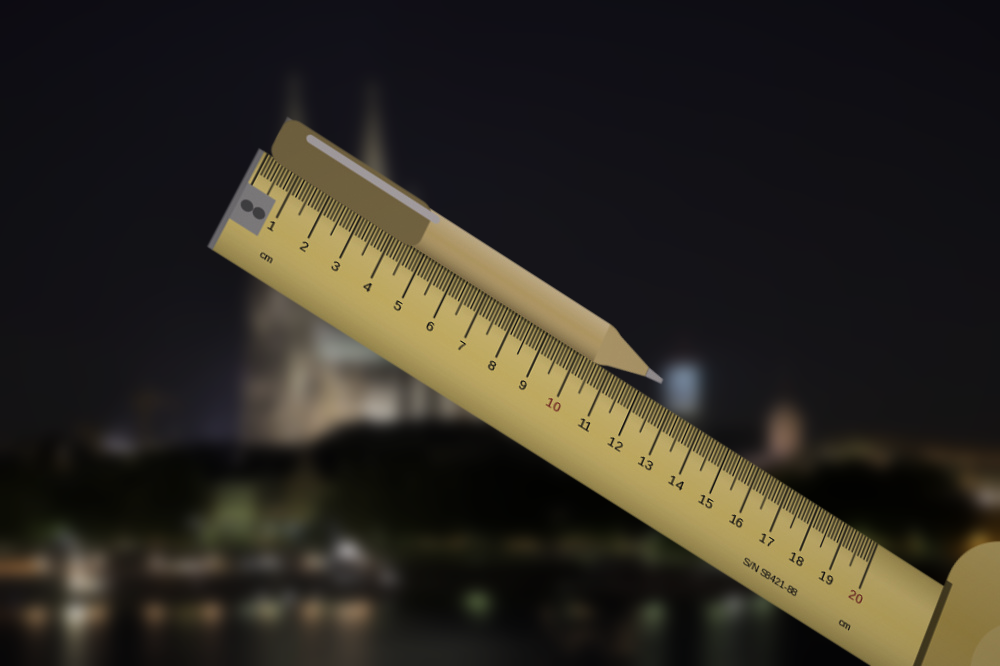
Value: 12.5 cm
